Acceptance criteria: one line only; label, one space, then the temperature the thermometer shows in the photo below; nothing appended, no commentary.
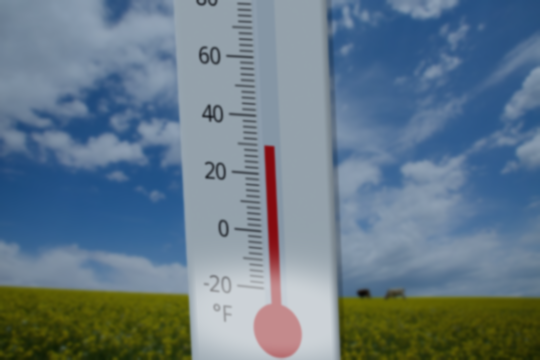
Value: 30 °F
